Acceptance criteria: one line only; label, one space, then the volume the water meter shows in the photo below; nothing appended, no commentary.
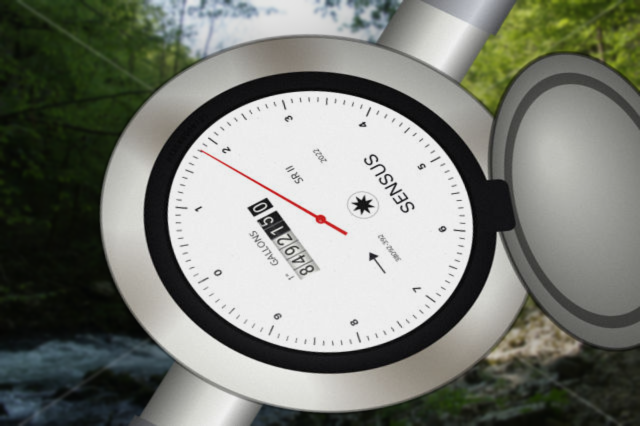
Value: 8492151.8 gal
